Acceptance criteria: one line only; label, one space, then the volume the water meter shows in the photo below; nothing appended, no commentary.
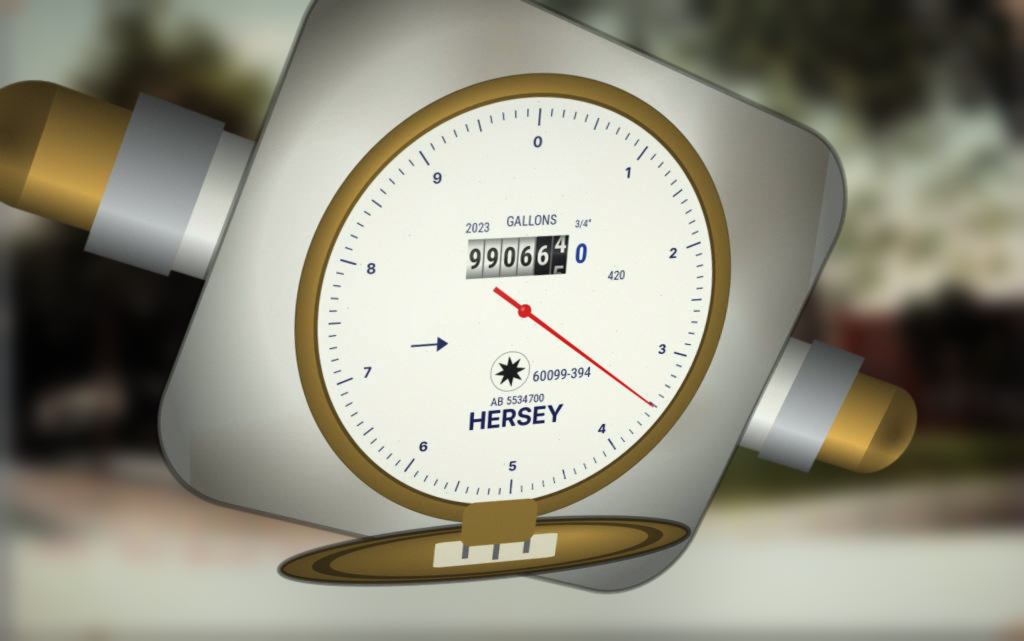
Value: 9906643.5 gal
